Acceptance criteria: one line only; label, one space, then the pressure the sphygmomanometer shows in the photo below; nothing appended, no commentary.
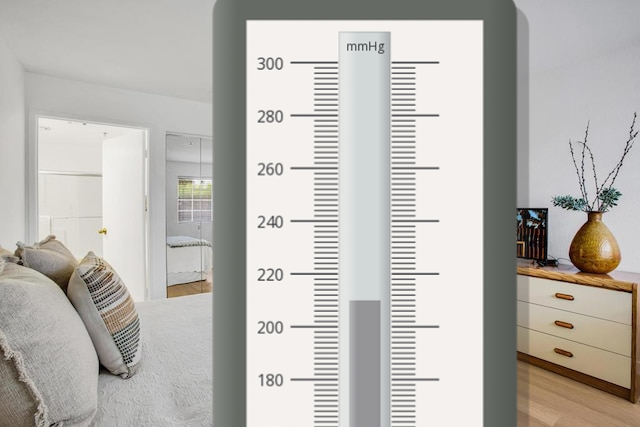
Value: 210 mmHg
